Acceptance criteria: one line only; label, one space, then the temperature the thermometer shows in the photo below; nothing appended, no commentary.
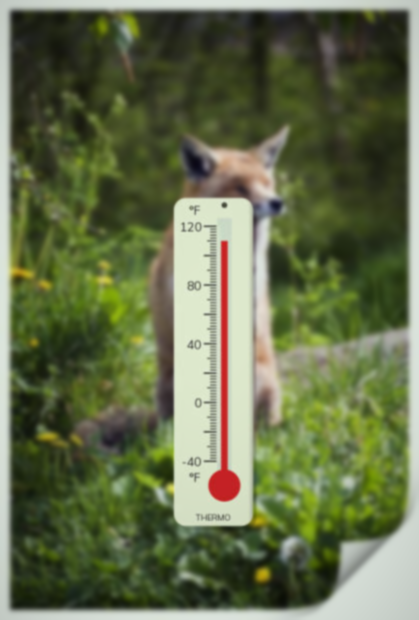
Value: 110 °F
